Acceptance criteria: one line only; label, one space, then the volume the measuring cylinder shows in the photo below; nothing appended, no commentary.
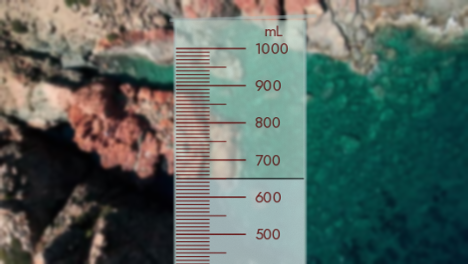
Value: 650 mL
